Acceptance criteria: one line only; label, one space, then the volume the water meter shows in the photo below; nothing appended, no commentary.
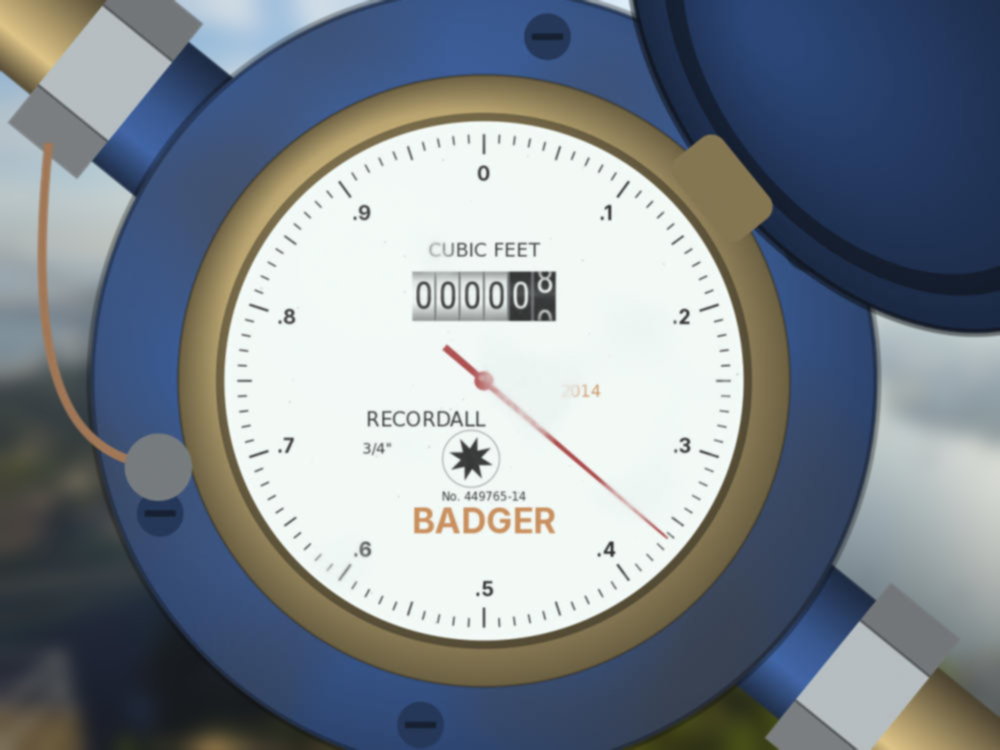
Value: 8.36 ft³
